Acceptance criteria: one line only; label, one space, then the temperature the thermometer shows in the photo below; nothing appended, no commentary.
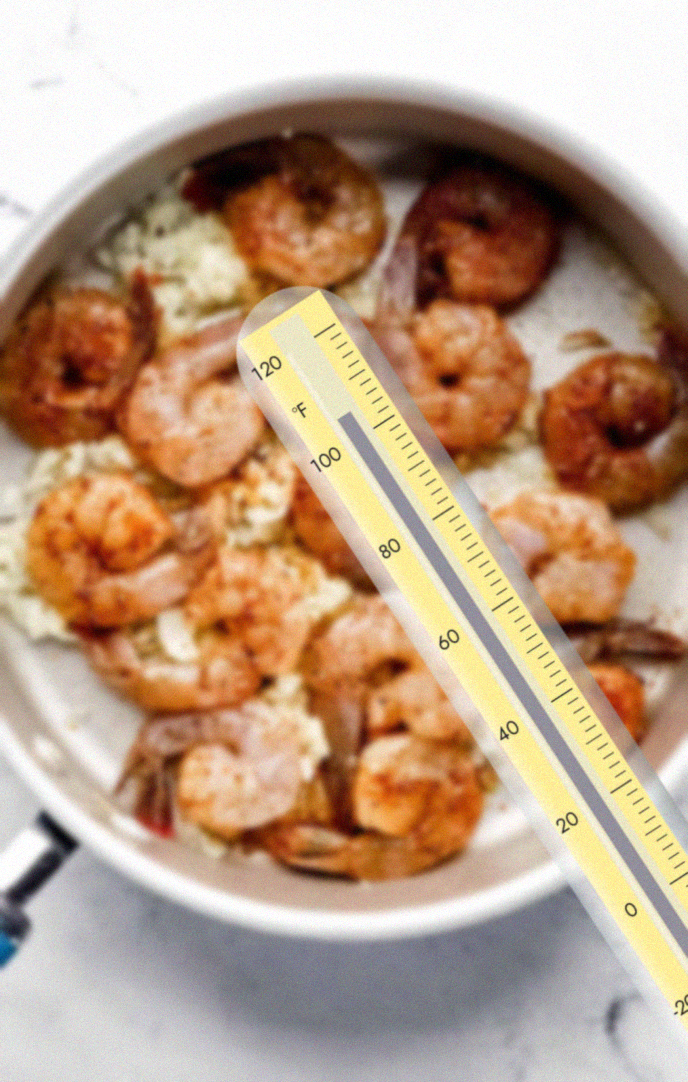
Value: 105 °F
